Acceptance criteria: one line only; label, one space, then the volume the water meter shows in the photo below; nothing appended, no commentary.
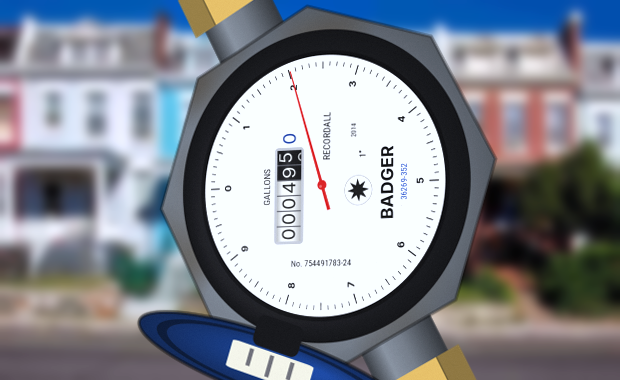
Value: 4952.0 gal
